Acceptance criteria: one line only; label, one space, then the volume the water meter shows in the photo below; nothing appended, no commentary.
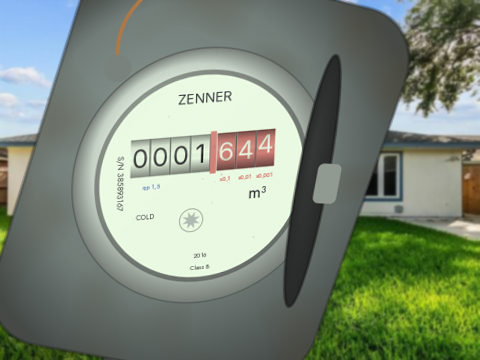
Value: 1.644 m³
